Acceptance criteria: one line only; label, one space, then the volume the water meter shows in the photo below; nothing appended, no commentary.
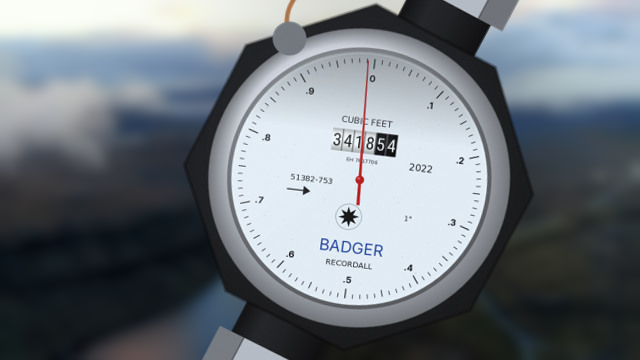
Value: 341853.99 ft³
